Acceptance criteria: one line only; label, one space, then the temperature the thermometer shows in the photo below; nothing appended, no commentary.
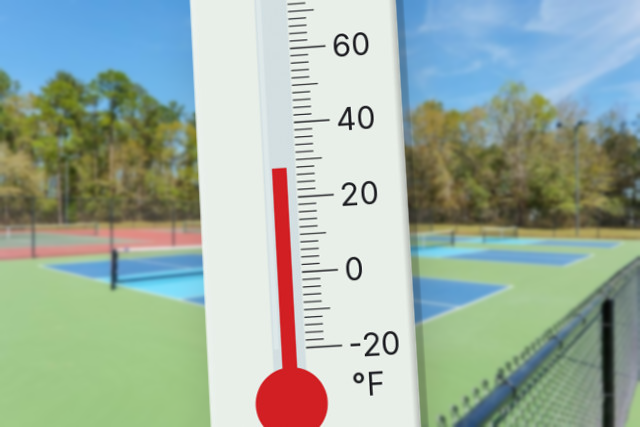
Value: 28 °F
